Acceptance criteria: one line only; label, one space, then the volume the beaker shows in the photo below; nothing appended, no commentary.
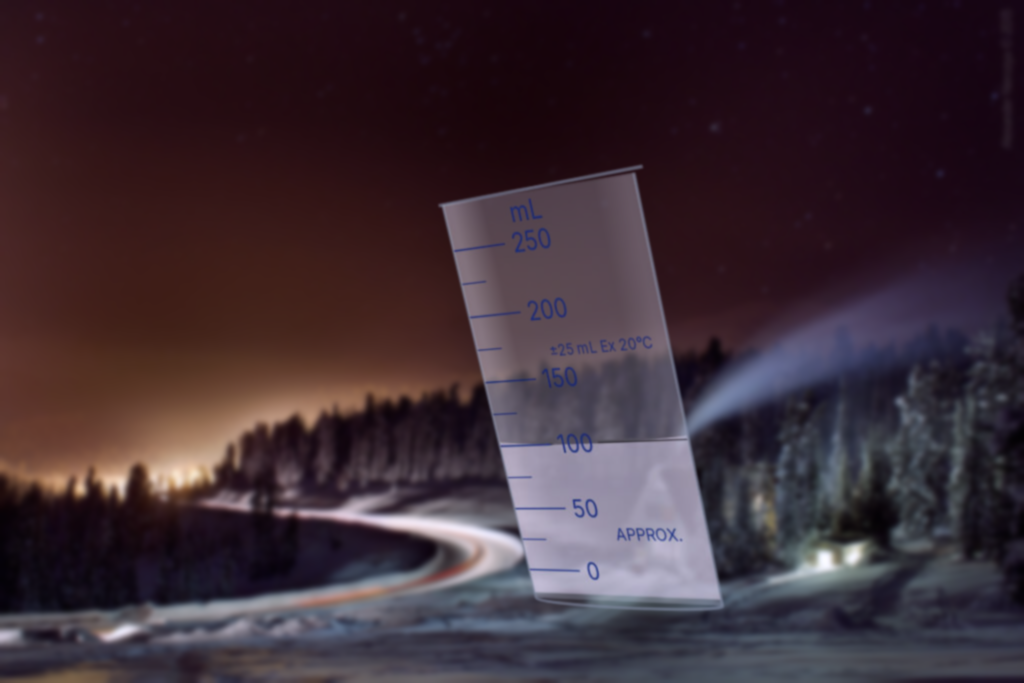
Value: 100 mL
